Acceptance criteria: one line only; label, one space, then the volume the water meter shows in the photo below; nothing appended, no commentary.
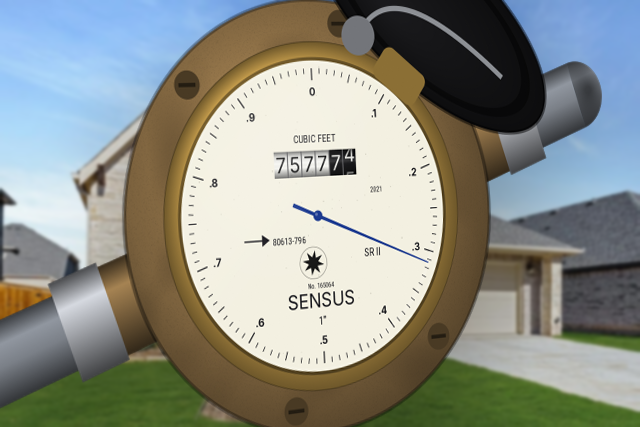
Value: 757774.31 ft³
